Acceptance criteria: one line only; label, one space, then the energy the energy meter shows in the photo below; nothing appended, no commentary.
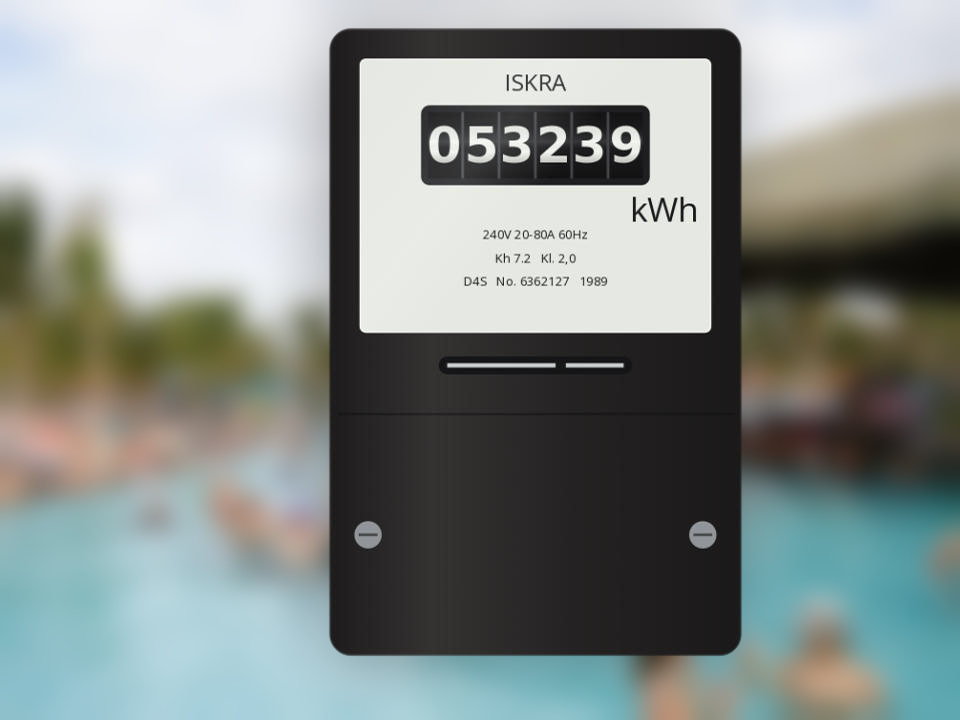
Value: 53239 kWh
